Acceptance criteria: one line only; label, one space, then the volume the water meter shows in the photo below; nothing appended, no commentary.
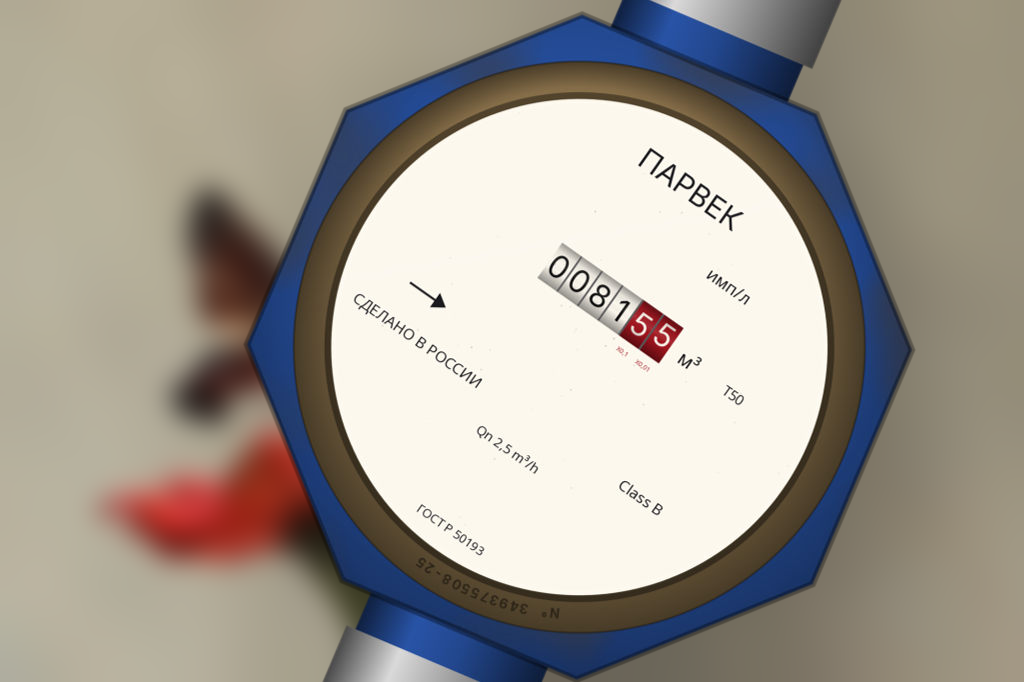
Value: 81.55 m³
